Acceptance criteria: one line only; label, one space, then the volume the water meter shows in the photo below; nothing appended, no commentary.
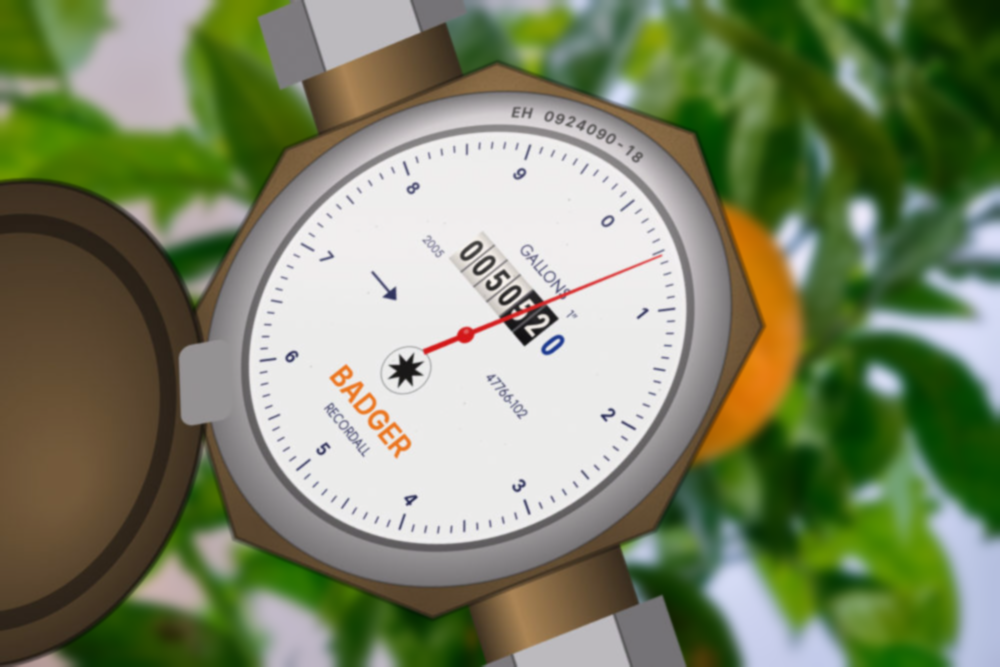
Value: 50520.5 gal
